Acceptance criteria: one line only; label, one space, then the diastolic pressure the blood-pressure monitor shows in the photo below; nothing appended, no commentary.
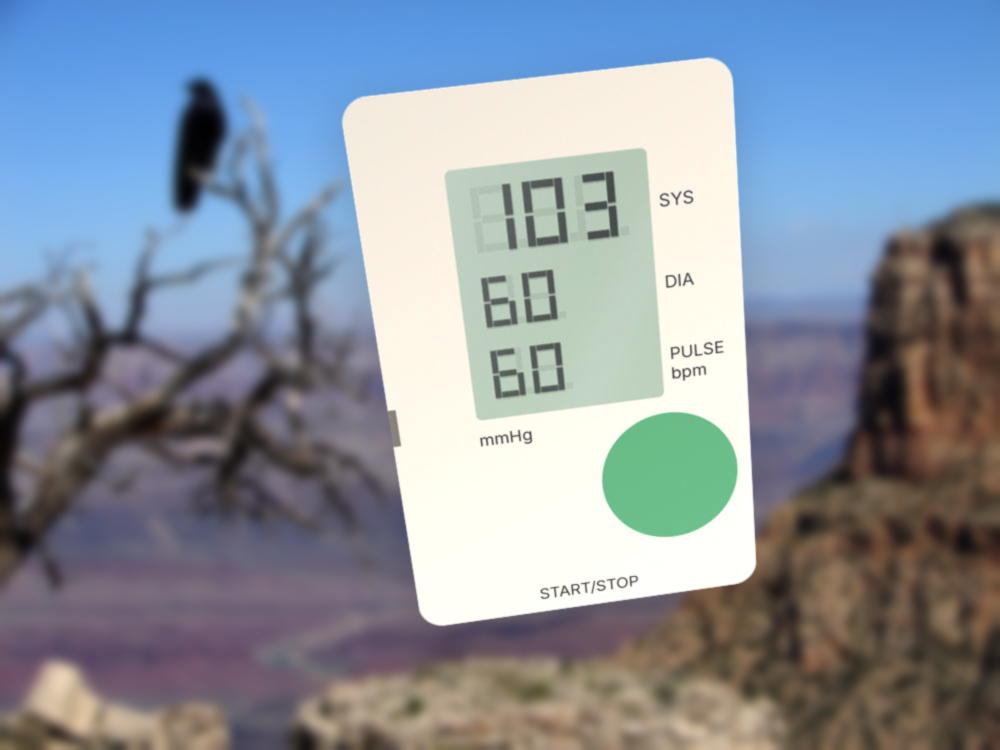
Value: 60 mmHg
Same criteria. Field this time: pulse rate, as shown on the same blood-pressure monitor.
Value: 60 bpm
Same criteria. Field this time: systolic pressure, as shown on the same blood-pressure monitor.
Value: 103 mmHg
